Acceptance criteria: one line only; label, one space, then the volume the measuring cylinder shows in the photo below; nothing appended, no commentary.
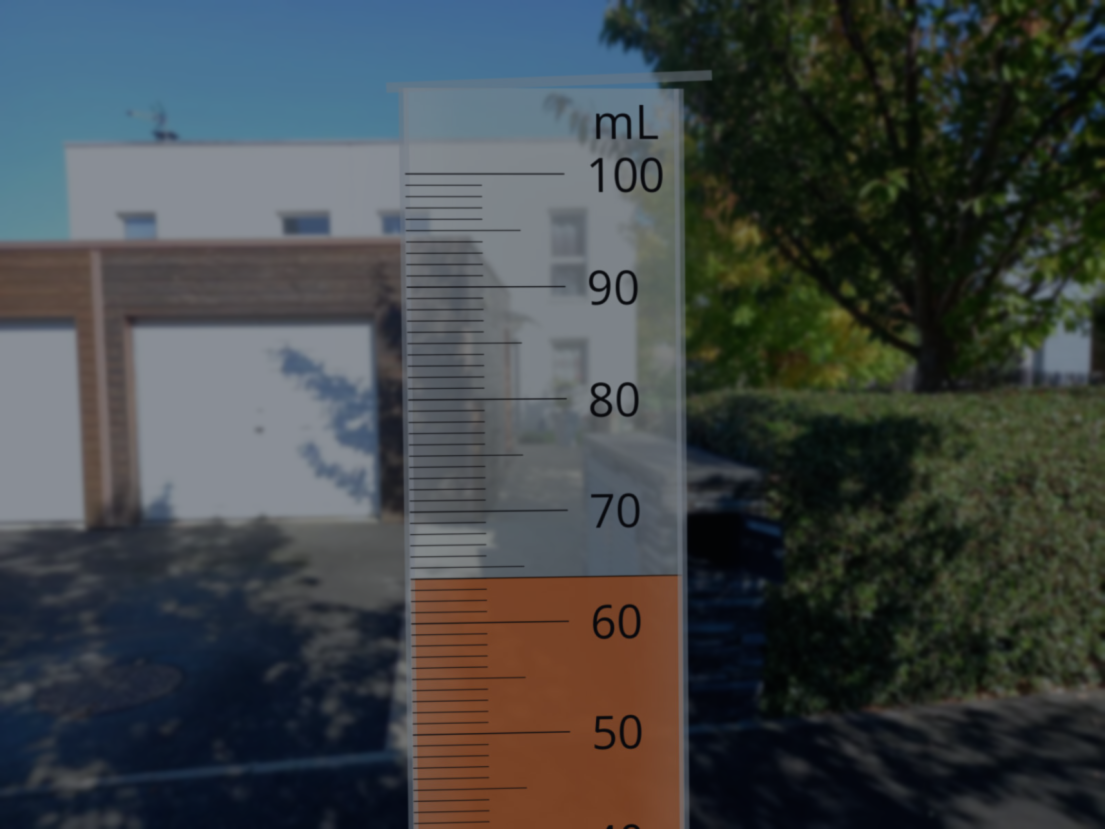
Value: 64 mL
